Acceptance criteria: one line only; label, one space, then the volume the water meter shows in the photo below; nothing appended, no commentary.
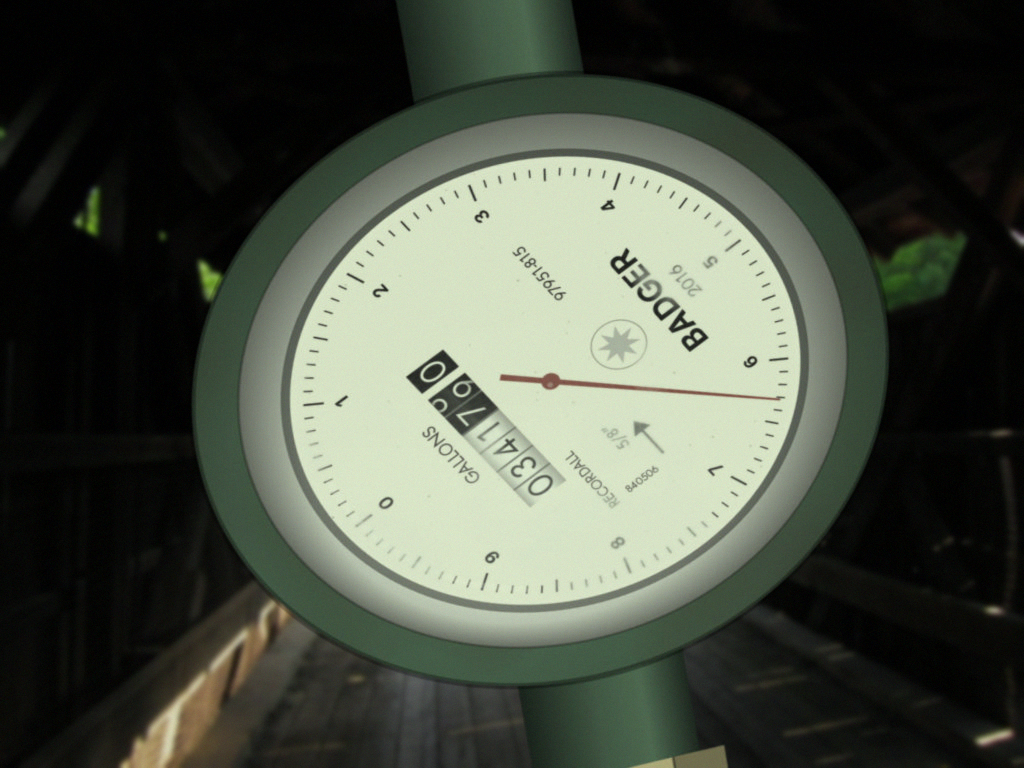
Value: 341786.3 gal
